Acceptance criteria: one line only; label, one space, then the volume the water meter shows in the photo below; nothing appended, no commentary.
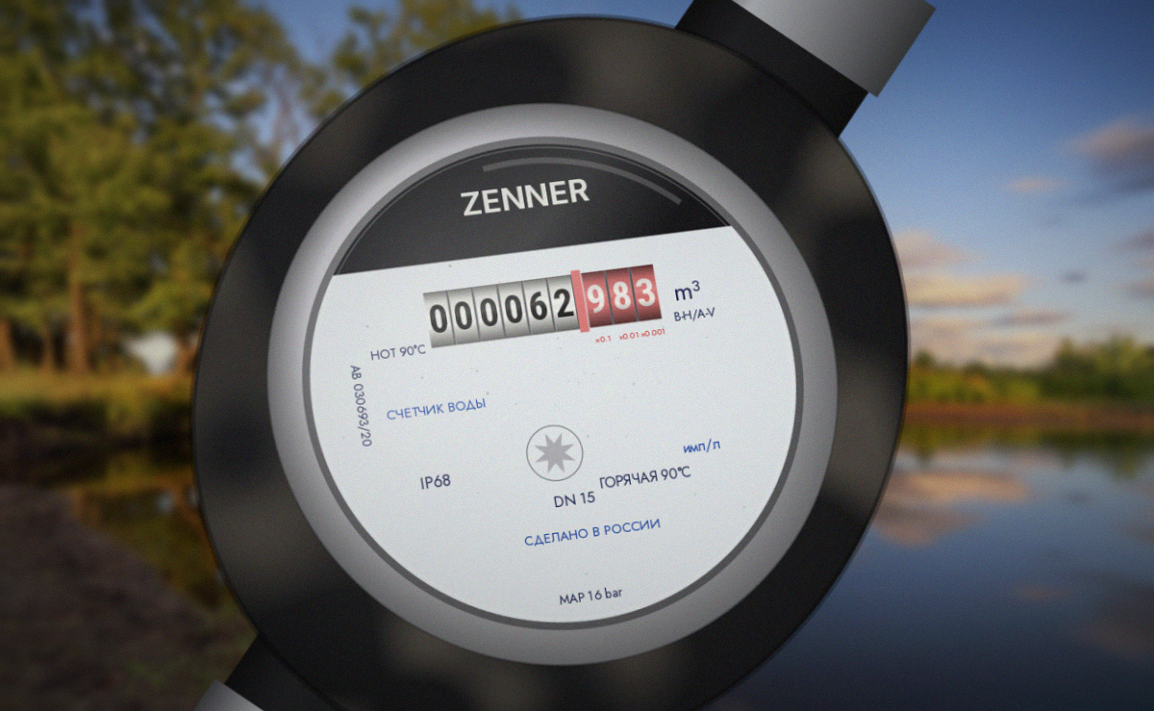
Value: 62.983 m³
